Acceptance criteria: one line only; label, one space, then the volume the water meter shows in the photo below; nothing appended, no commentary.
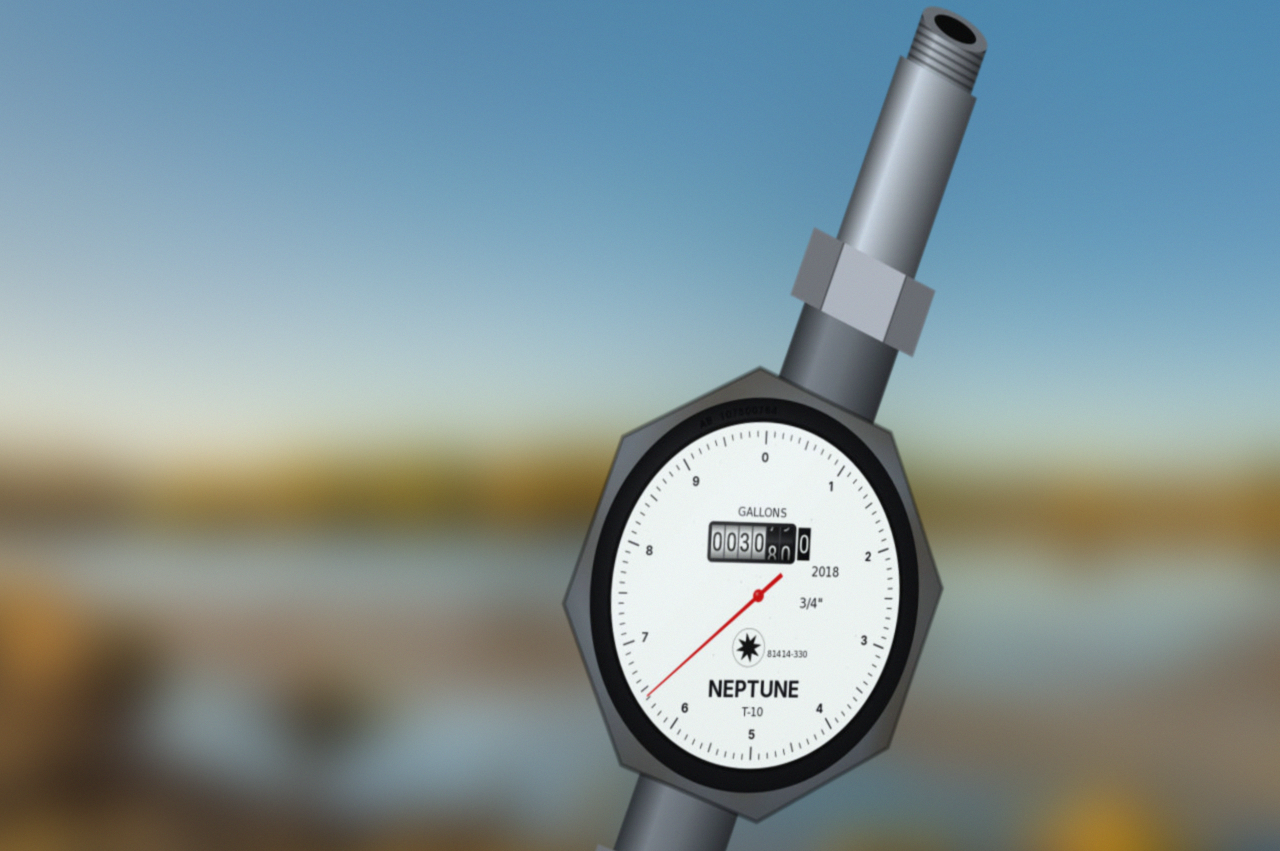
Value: 30796.4 gal
